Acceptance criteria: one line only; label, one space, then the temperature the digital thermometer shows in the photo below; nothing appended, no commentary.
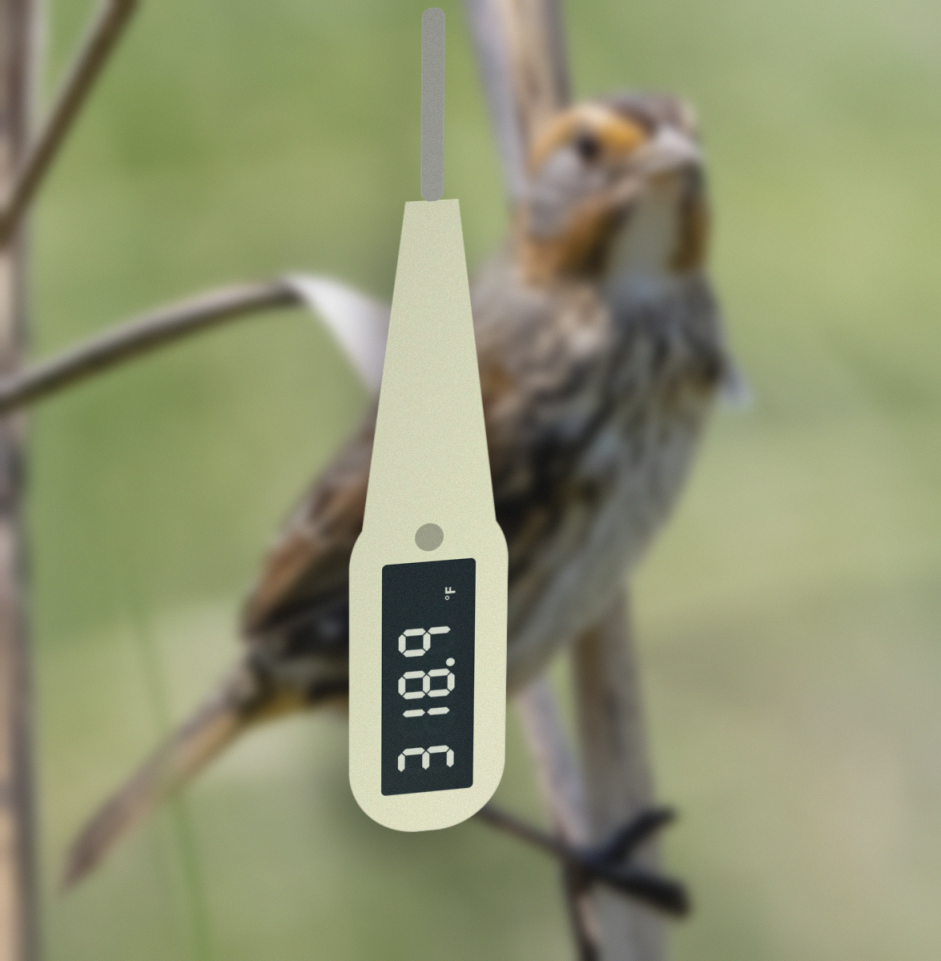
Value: 318.9 °F
